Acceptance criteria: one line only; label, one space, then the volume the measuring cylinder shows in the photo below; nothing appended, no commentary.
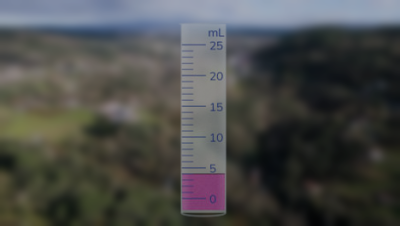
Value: 4 mL
